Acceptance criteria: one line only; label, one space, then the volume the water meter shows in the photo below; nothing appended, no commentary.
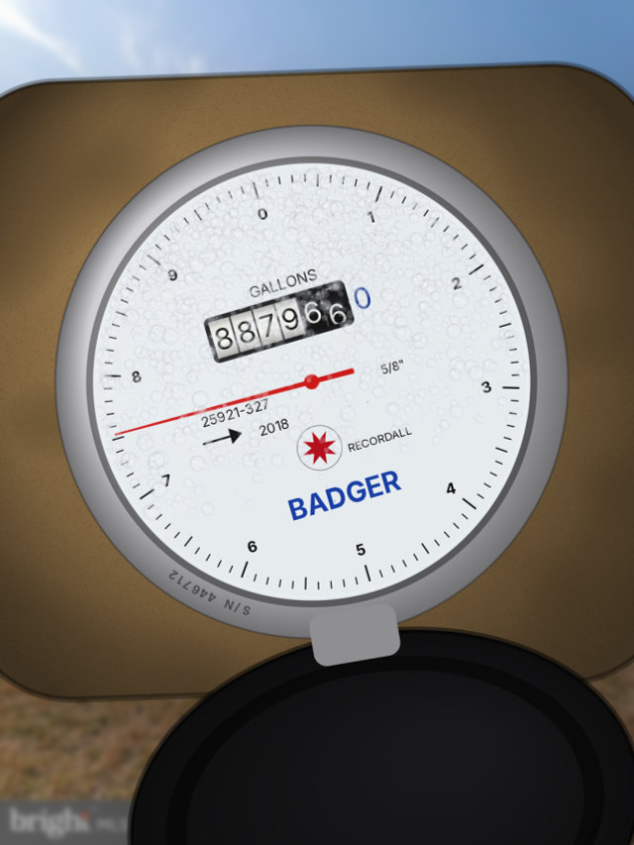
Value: 8879657.5 gal
